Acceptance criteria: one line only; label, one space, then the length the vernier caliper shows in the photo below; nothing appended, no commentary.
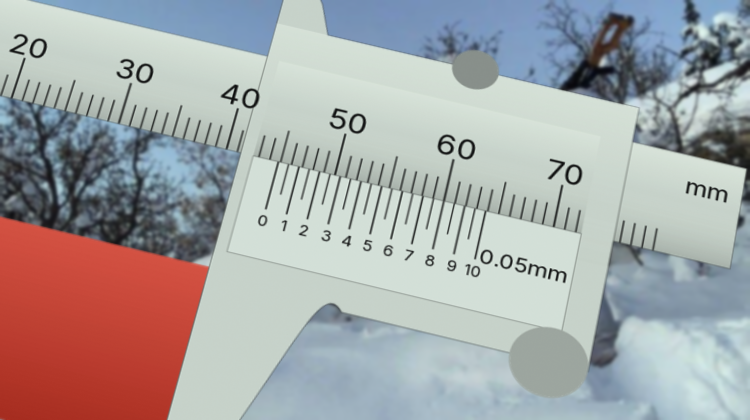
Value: 44.8 mm
